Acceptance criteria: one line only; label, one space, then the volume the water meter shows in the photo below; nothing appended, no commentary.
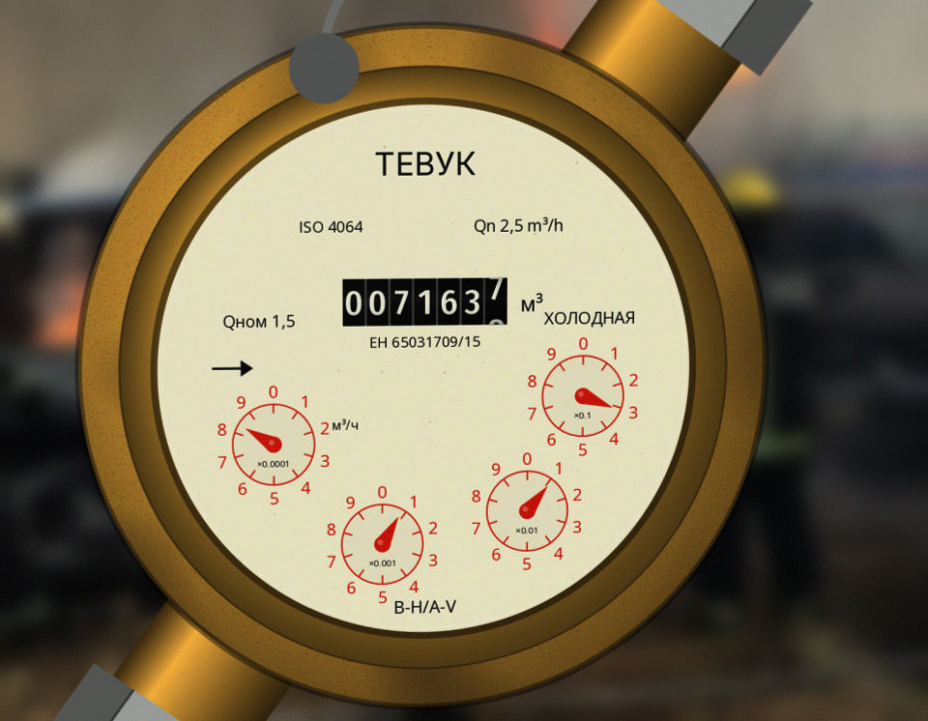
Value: 71637.3108 m³
